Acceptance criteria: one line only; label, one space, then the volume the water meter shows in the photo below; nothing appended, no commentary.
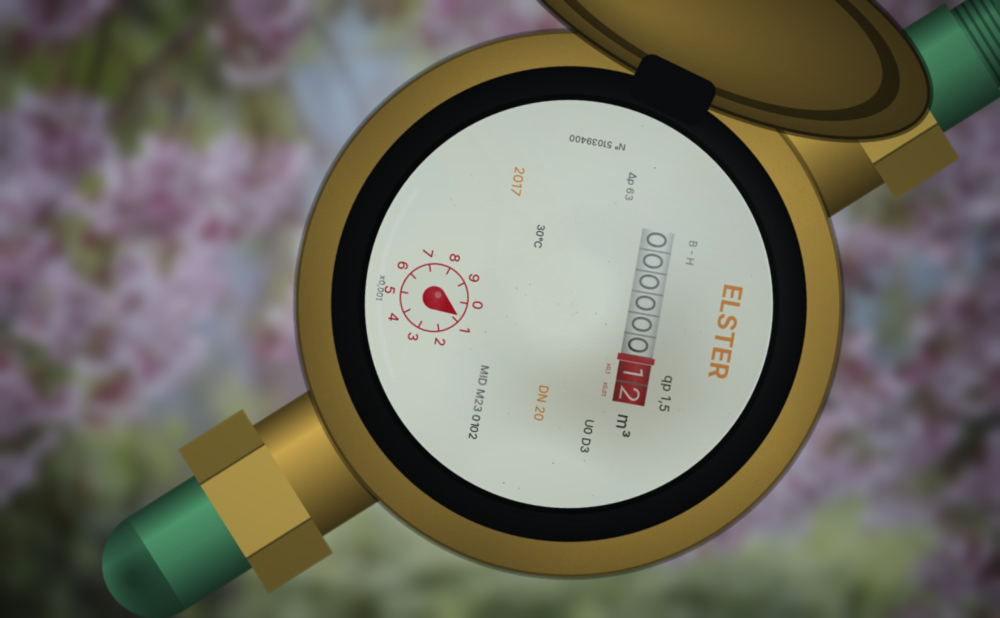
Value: 0.120 m³
